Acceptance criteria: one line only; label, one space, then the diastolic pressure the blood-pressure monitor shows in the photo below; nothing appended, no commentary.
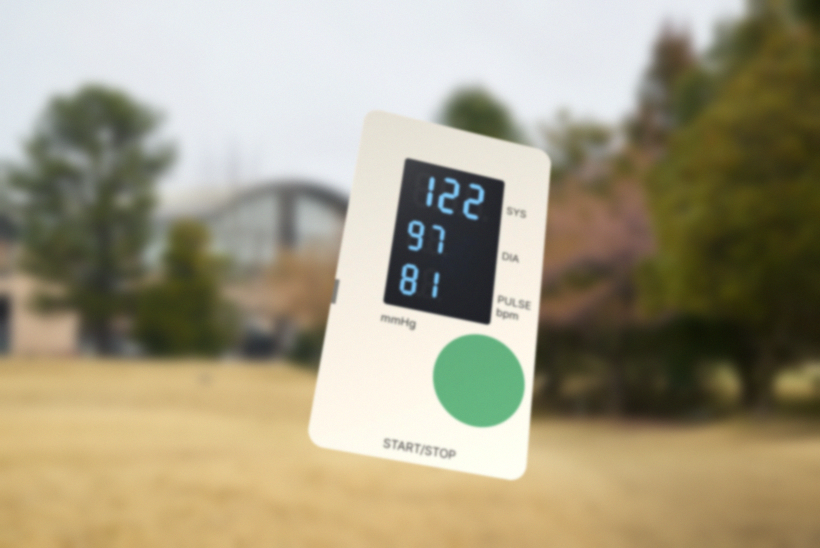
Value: 97 mmHg
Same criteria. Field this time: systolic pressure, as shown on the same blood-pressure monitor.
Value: 122 mmHg
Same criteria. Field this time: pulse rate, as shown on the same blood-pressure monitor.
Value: 81 bpm
